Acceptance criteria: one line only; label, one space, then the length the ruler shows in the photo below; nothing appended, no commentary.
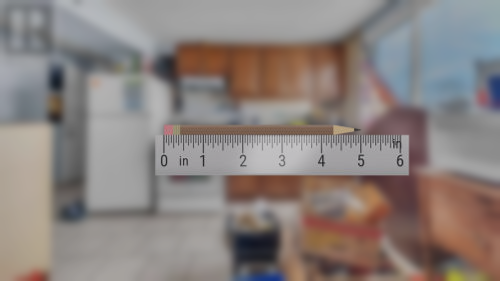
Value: 5 in
